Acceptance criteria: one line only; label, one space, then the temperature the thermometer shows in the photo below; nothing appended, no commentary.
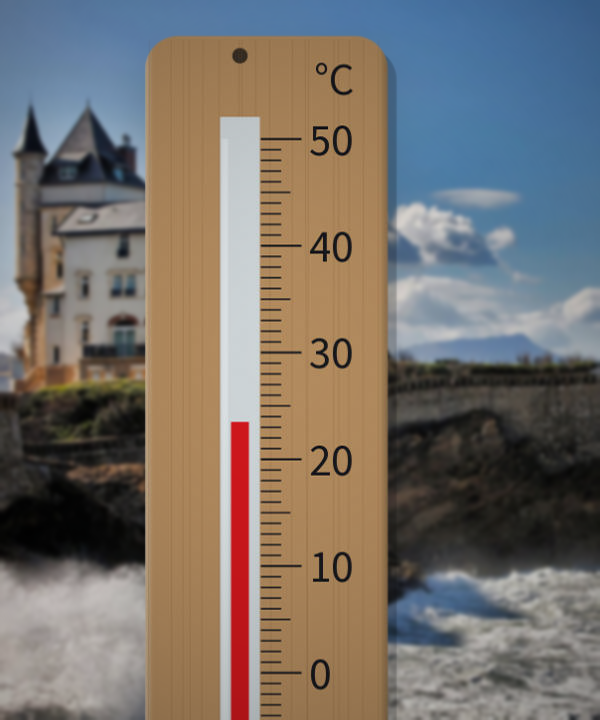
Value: 23.5 °C
